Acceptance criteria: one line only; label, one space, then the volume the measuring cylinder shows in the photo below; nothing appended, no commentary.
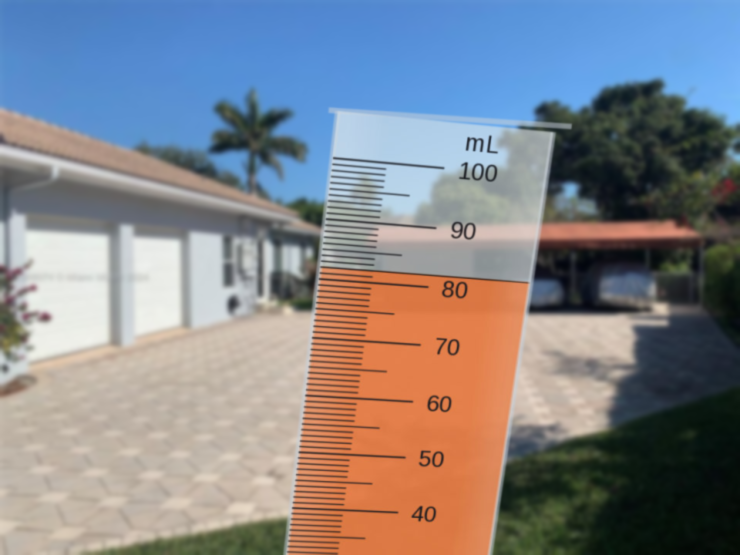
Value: 82 mL
